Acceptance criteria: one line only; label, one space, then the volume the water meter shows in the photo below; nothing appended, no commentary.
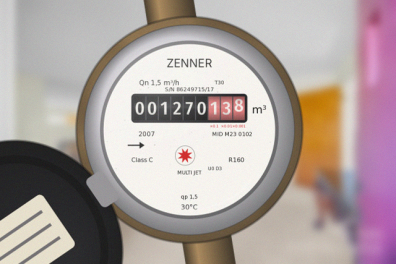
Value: 1270.138 m³
